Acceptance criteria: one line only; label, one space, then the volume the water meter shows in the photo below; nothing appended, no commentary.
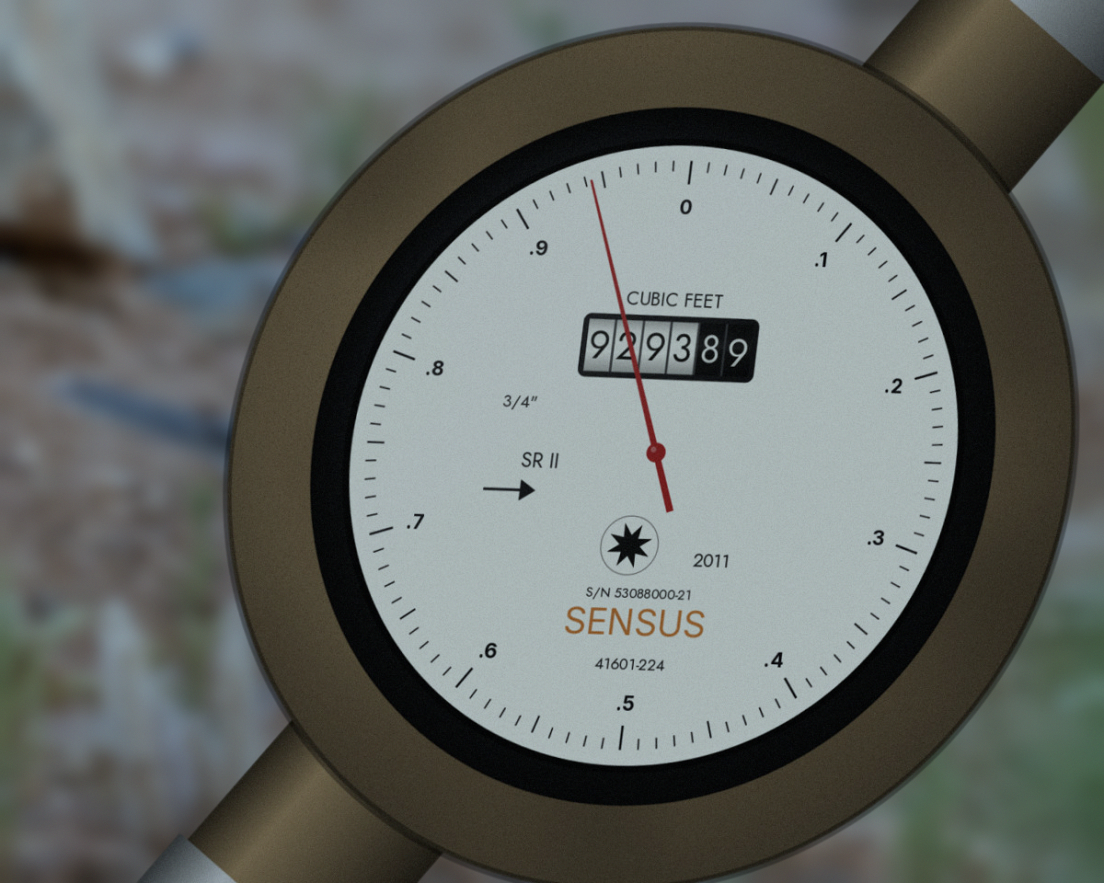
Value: 929388.94 ft³
